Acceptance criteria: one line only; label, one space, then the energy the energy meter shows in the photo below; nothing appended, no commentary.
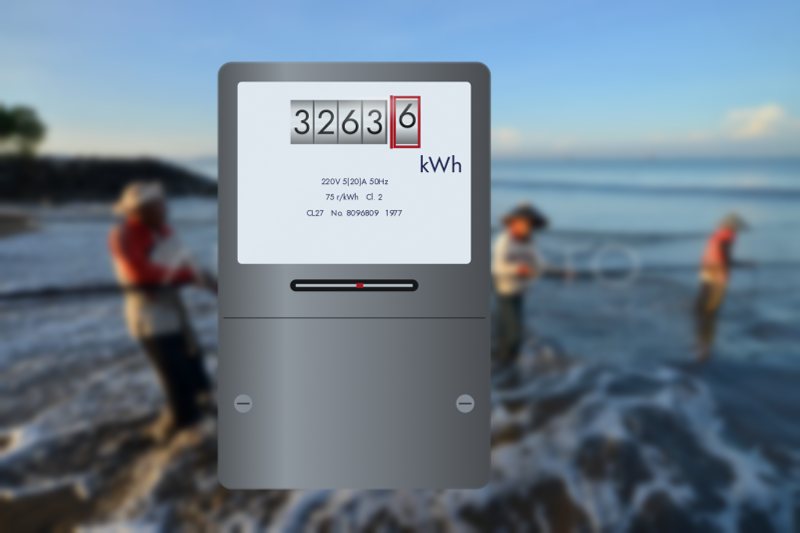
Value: 3263.6 kWh
